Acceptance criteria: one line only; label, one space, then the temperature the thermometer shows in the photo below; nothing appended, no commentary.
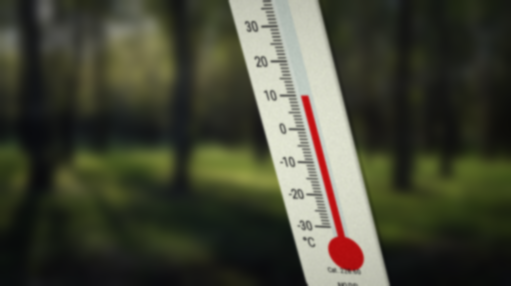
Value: 10 °C
